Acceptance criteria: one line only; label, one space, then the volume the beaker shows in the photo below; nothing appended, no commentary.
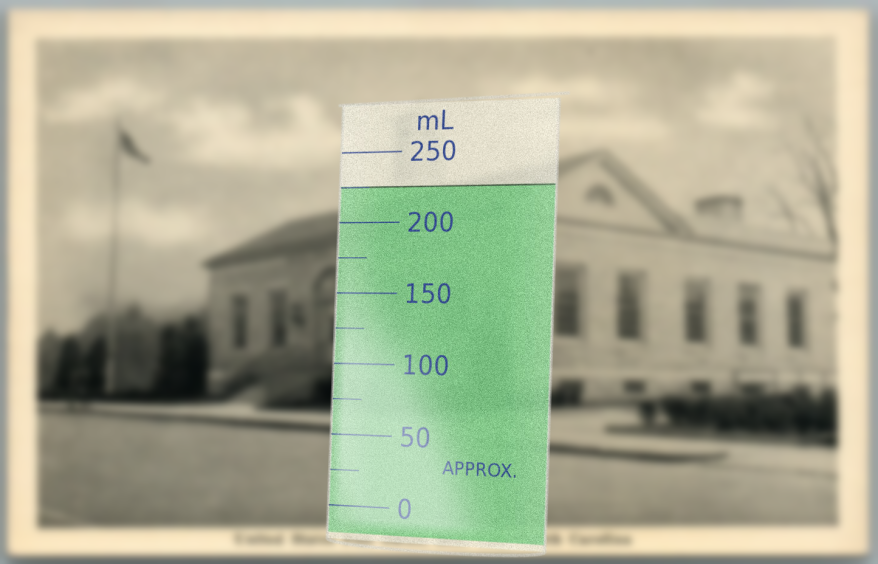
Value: 225 mL
